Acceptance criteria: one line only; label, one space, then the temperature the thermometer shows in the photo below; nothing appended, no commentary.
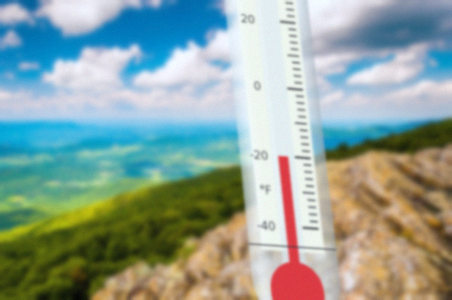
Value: -20 °F
